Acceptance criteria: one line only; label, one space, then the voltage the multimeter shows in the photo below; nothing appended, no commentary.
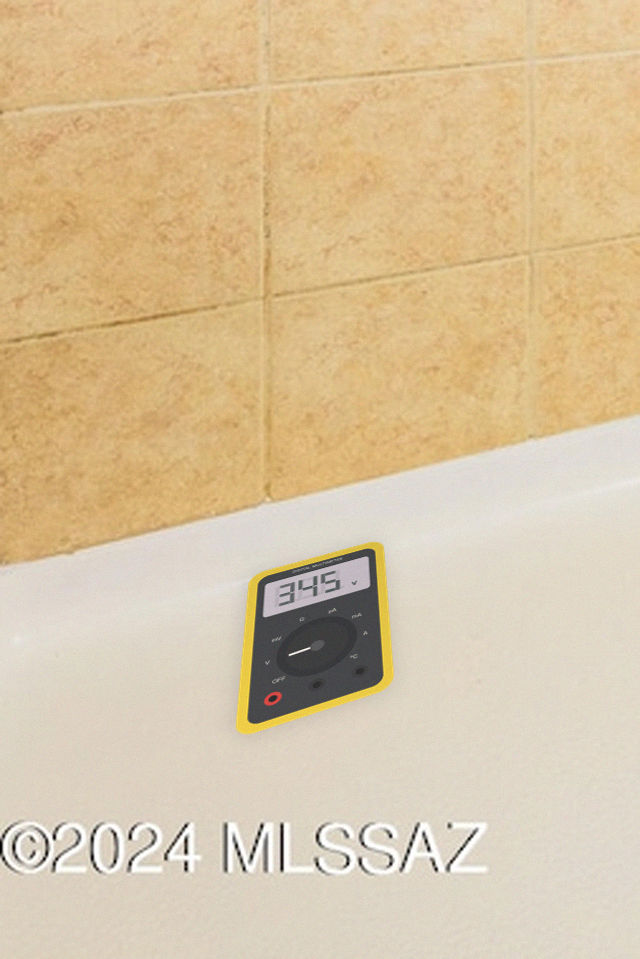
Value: 345 V
